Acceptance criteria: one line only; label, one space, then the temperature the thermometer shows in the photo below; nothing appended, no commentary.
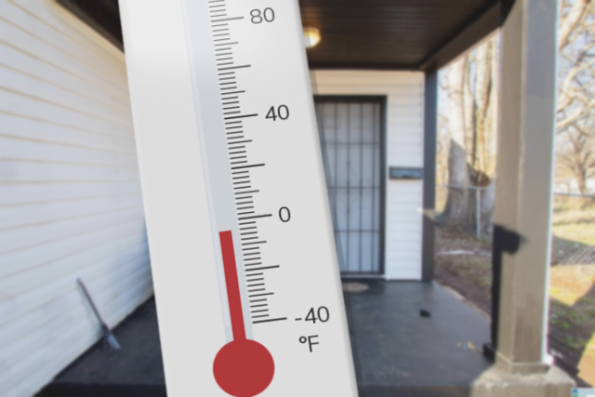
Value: -4 °F
